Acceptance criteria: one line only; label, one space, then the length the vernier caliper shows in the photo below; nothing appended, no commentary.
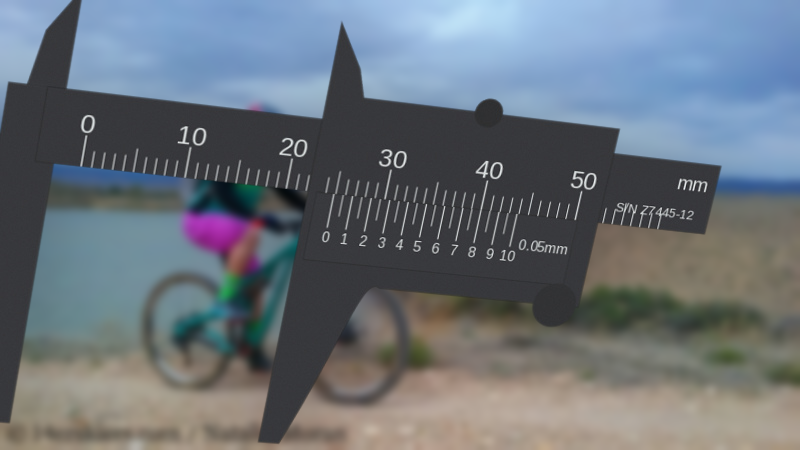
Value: 24.8 mm
